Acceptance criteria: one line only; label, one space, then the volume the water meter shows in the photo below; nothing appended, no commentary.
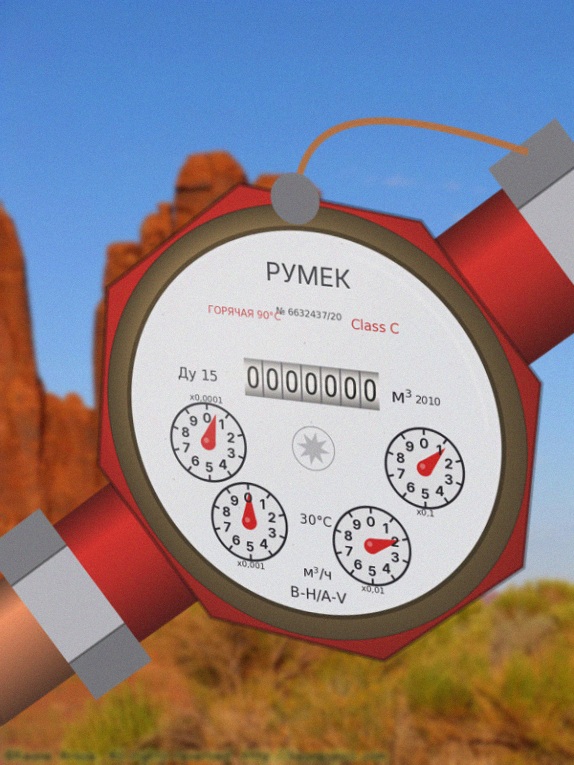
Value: 0.1200 m³
